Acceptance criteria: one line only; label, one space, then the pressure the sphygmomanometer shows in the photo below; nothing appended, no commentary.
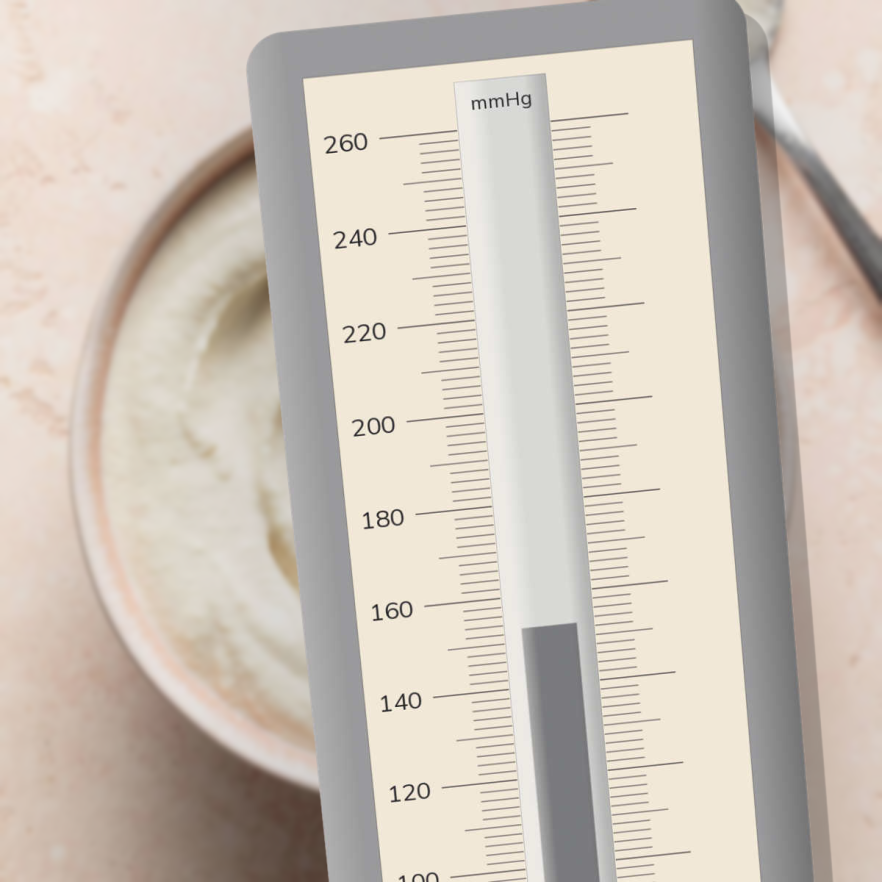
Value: 153 mmHg
